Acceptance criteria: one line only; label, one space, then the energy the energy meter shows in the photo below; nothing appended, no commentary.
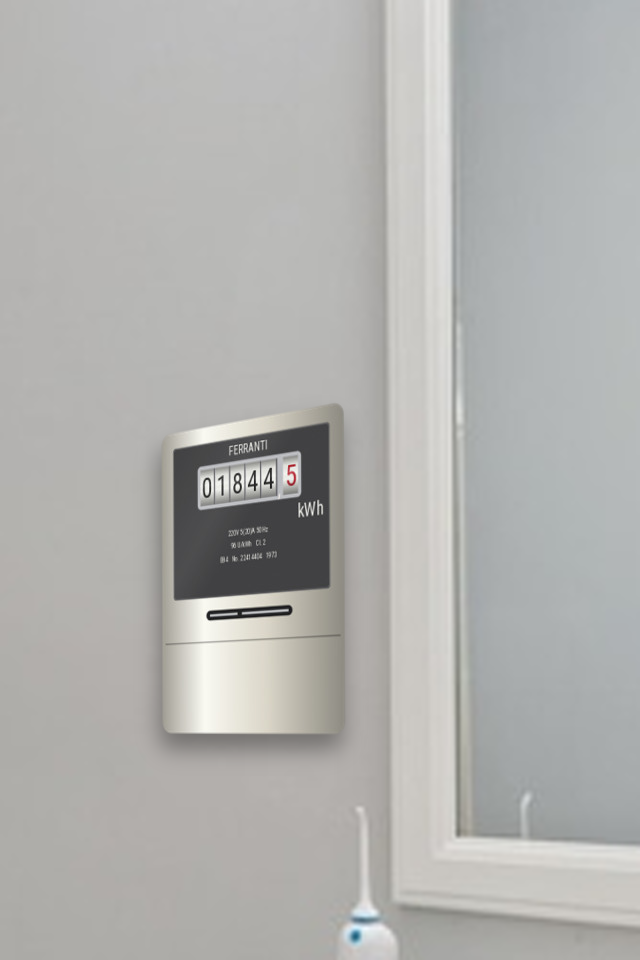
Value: 1844.5 kWh
